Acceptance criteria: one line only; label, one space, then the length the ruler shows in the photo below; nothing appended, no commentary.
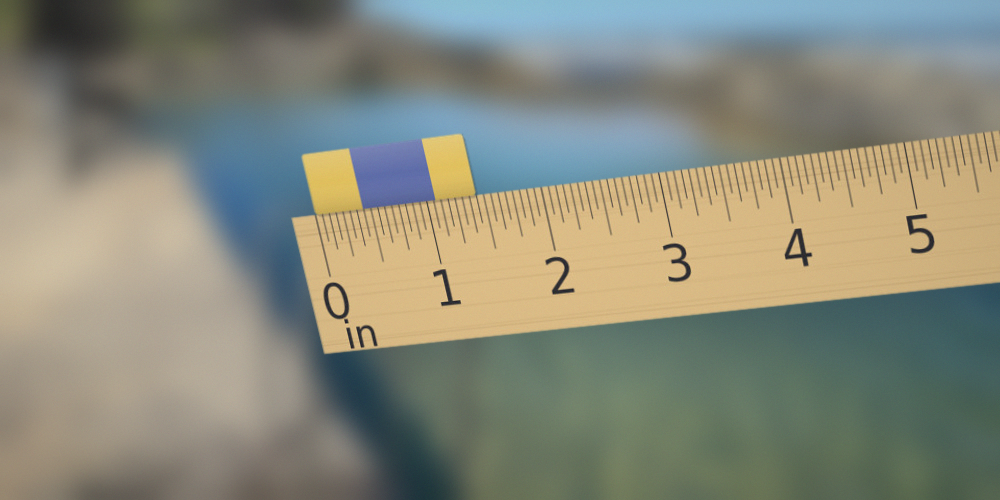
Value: 1.4375 in
